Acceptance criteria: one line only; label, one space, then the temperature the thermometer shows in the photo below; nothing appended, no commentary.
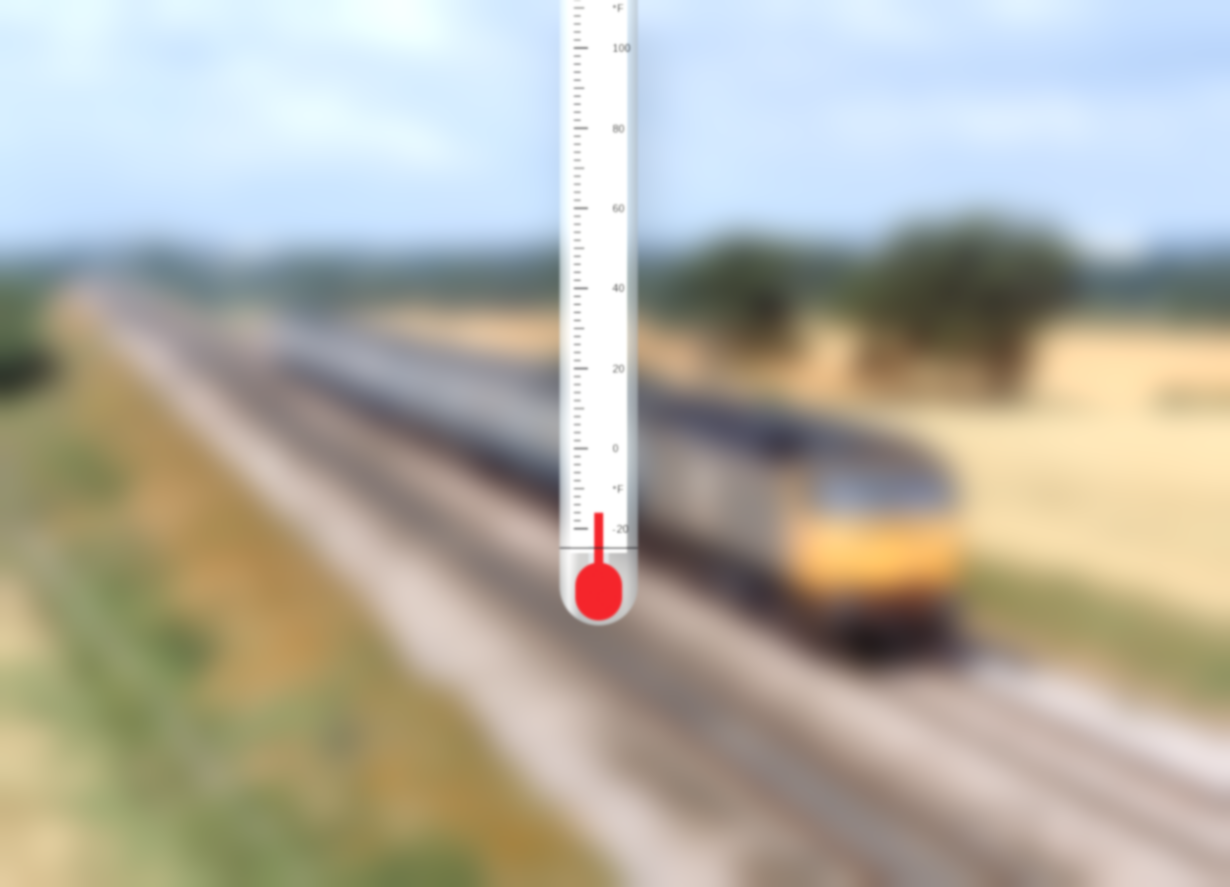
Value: -16 °F
